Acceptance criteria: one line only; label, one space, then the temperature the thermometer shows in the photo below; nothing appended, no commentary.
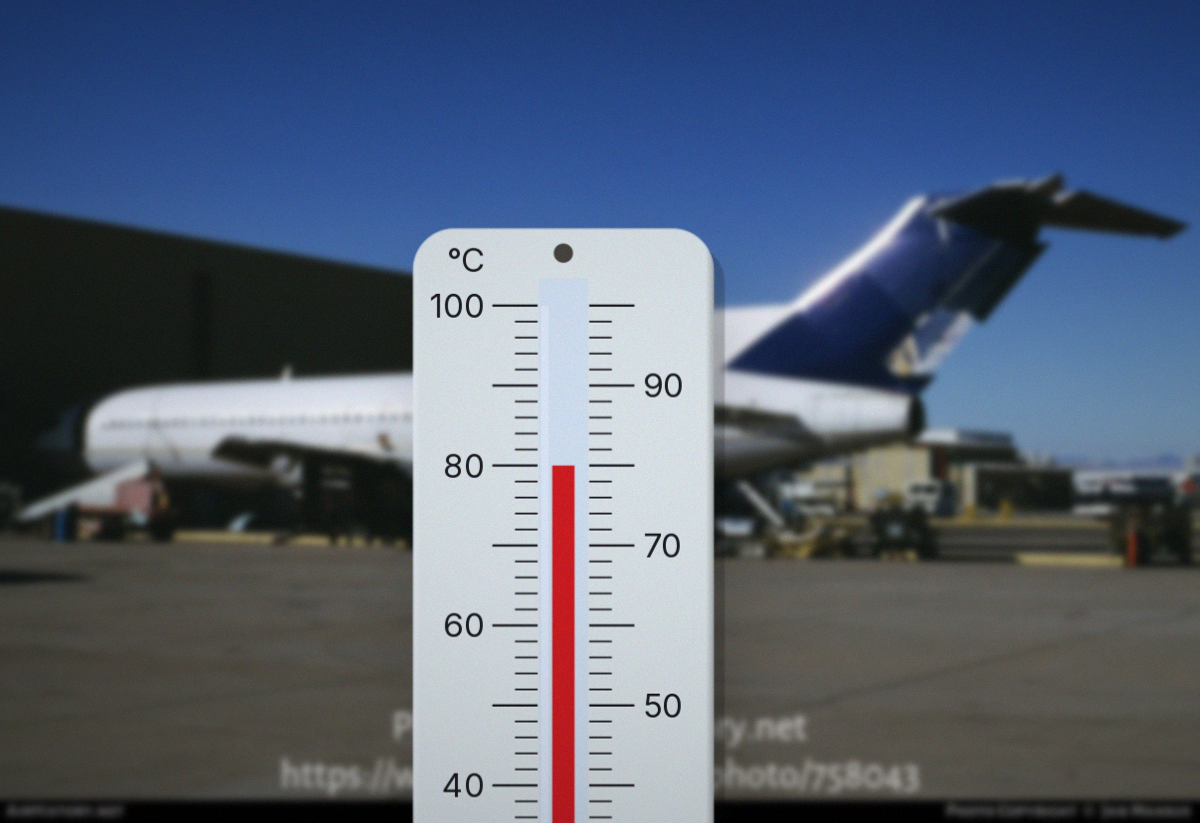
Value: 80 °C
